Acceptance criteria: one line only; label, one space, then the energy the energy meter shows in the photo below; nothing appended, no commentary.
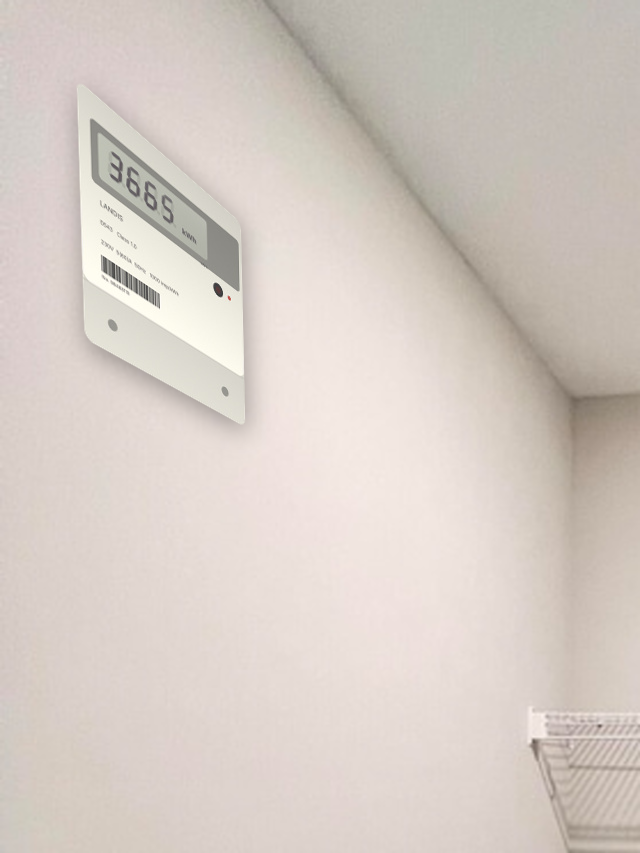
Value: 3665 kWh
